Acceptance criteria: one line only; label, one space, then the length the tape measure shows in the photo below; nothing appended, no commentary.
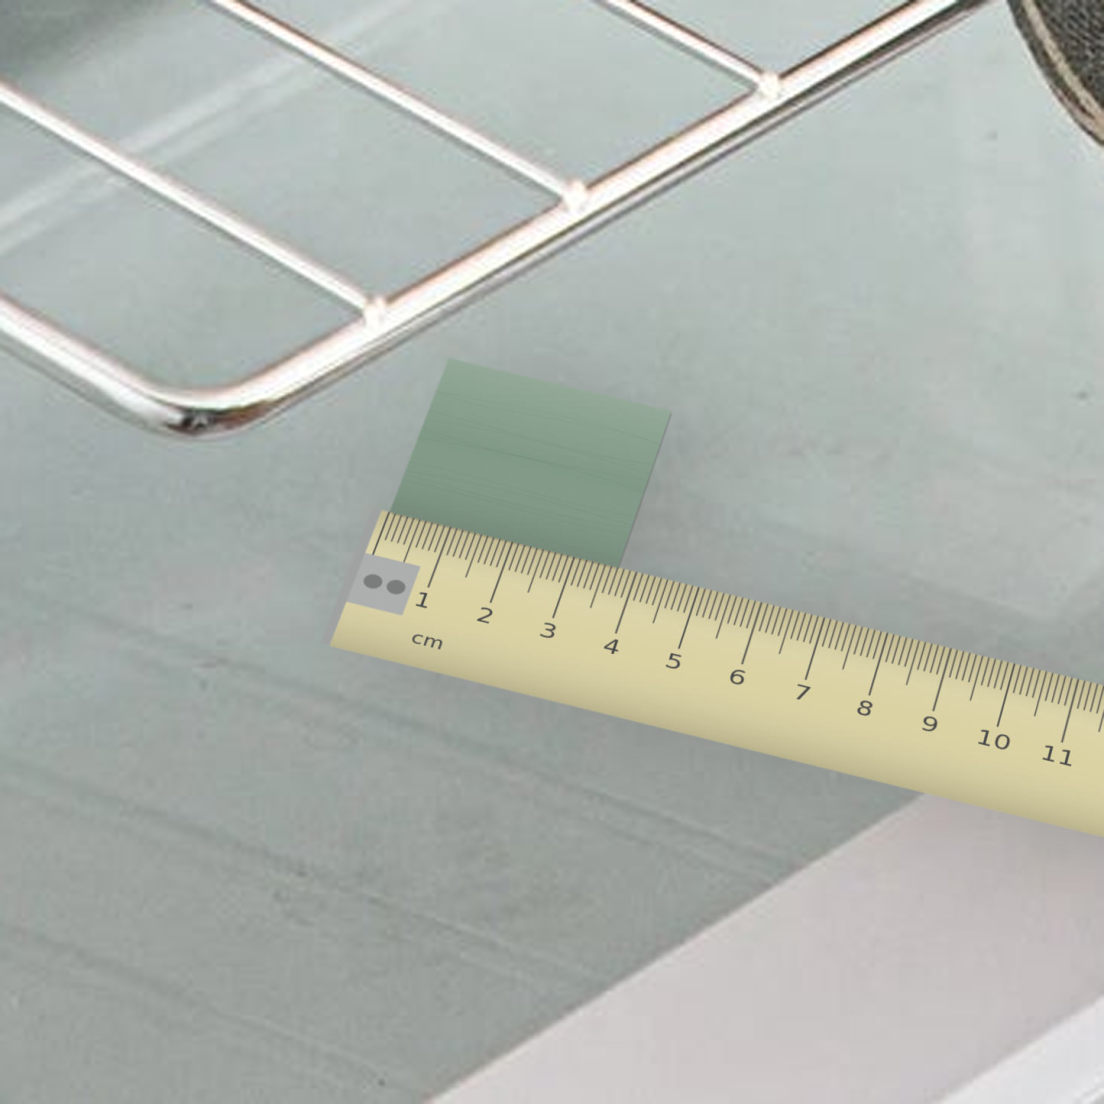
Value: 3.7 cm
